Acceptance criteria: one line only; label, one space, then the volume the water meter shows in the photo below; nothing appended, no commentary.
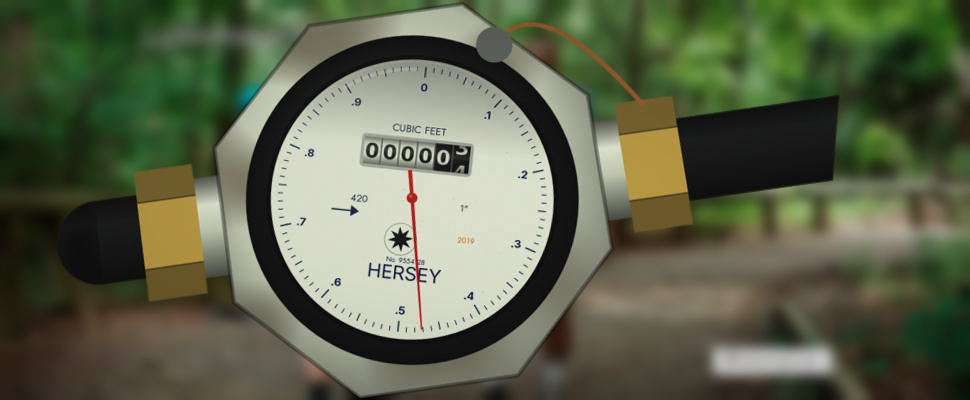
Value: 3.47 ft³
